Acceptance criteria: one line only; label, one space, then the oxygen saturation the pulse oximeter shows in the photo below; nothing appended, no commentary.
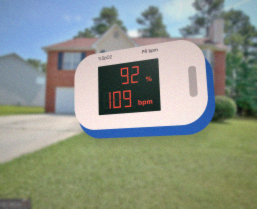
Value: 92 %
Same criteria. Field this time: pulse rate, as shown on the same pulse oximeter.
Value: 109 bpm
